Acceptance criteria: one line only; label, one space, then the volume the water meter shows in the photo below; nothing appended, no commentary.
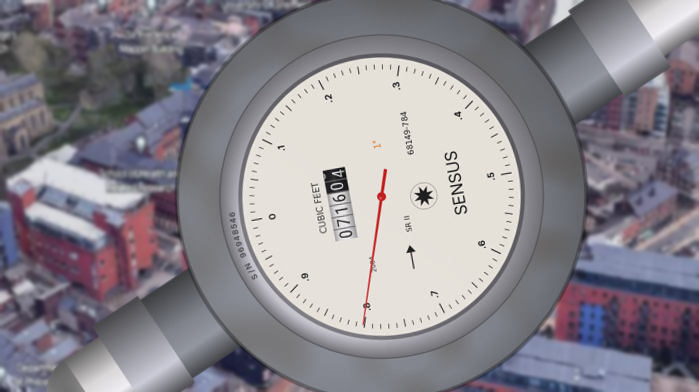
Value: 71603.80 ft³
